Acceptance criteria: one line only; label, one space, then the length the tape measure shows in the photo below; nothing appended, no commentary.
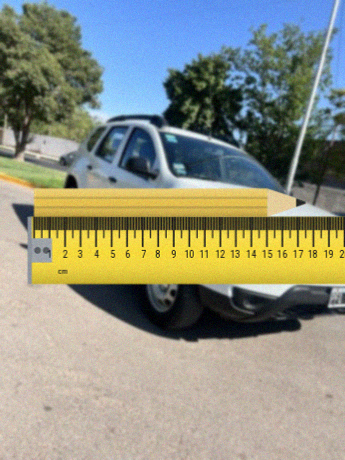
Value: 17.5 cm
